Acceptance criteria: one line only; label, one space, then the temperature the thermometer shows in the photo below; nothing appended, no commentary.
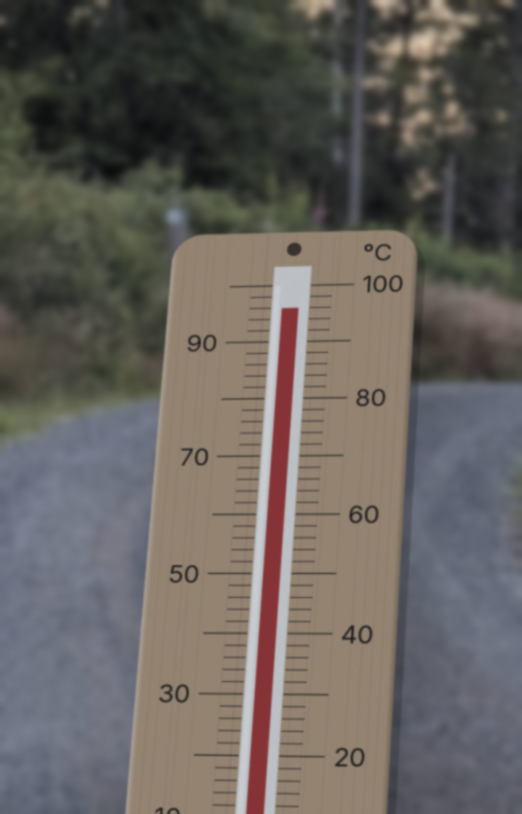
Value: 96 °C
